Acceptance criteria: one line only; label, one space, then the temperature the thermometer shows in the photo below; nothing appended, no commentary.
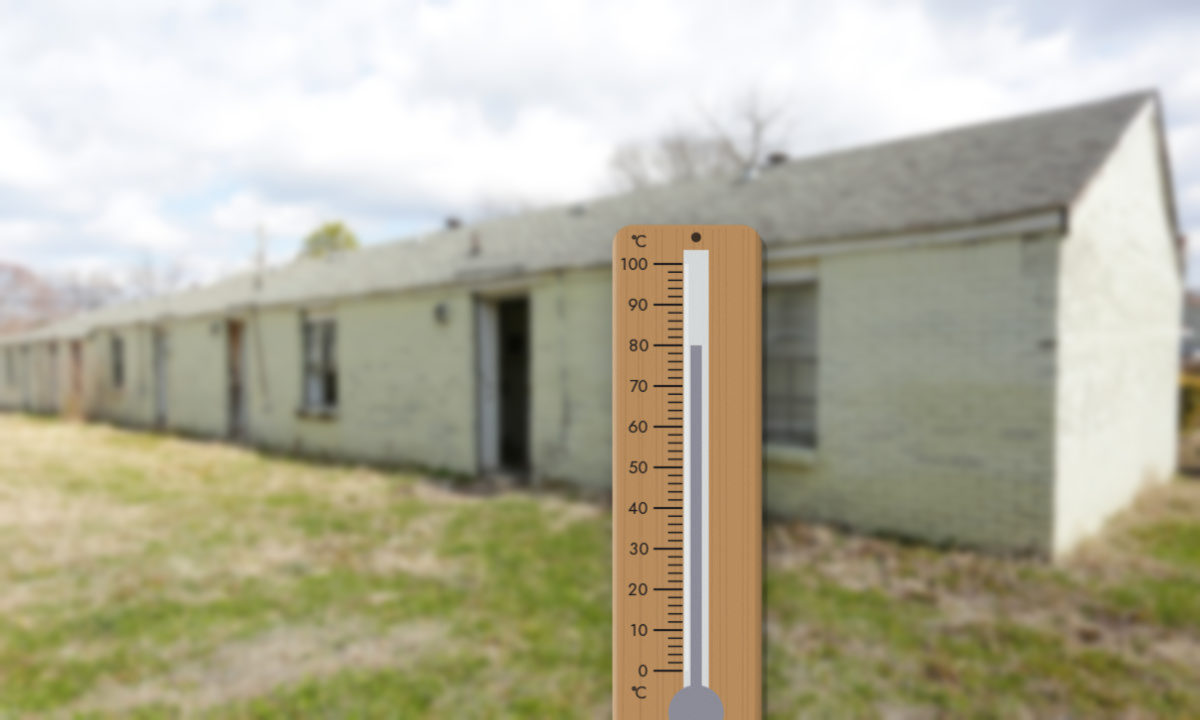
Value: 80 °C
